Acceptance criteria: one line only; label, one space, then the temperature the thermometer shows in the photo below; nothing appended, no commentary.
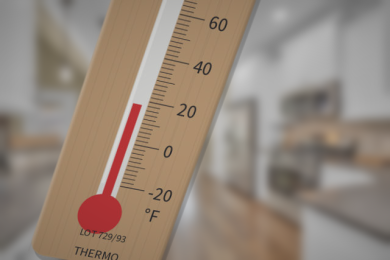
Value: 18 °F
